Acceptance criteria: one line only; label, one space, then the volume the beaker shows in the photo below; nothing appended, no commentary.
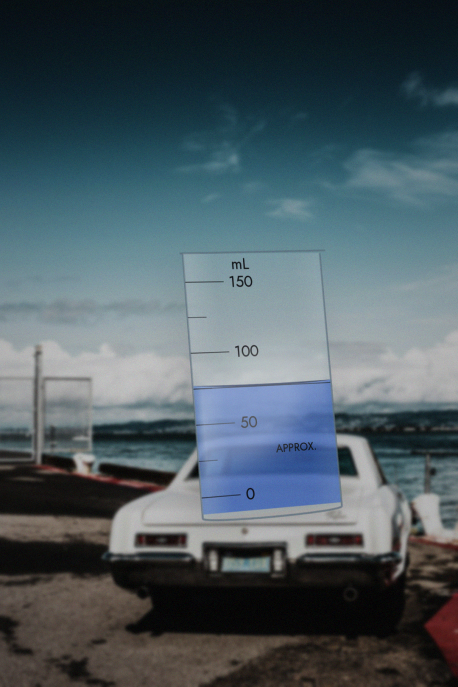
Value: 75 mL
